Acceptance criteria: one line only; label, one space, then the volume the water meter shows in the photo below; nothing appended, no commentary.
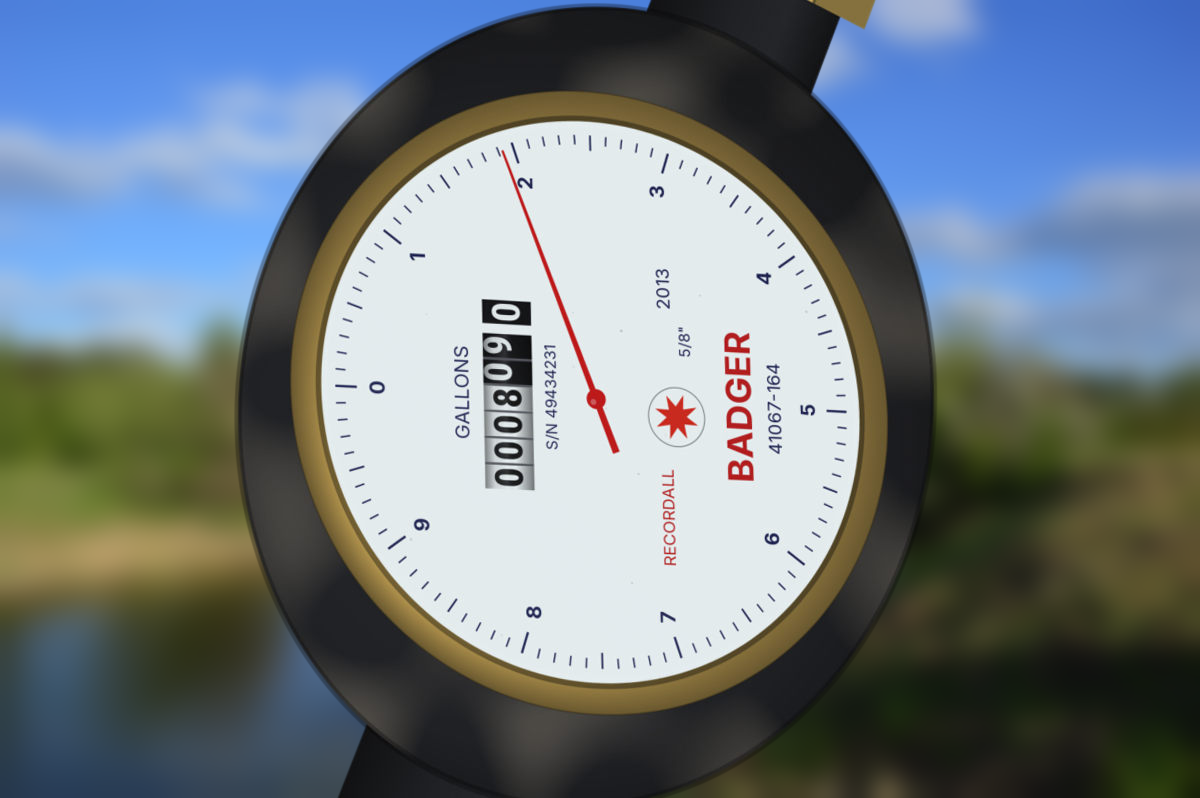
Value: 8091.9 gal
